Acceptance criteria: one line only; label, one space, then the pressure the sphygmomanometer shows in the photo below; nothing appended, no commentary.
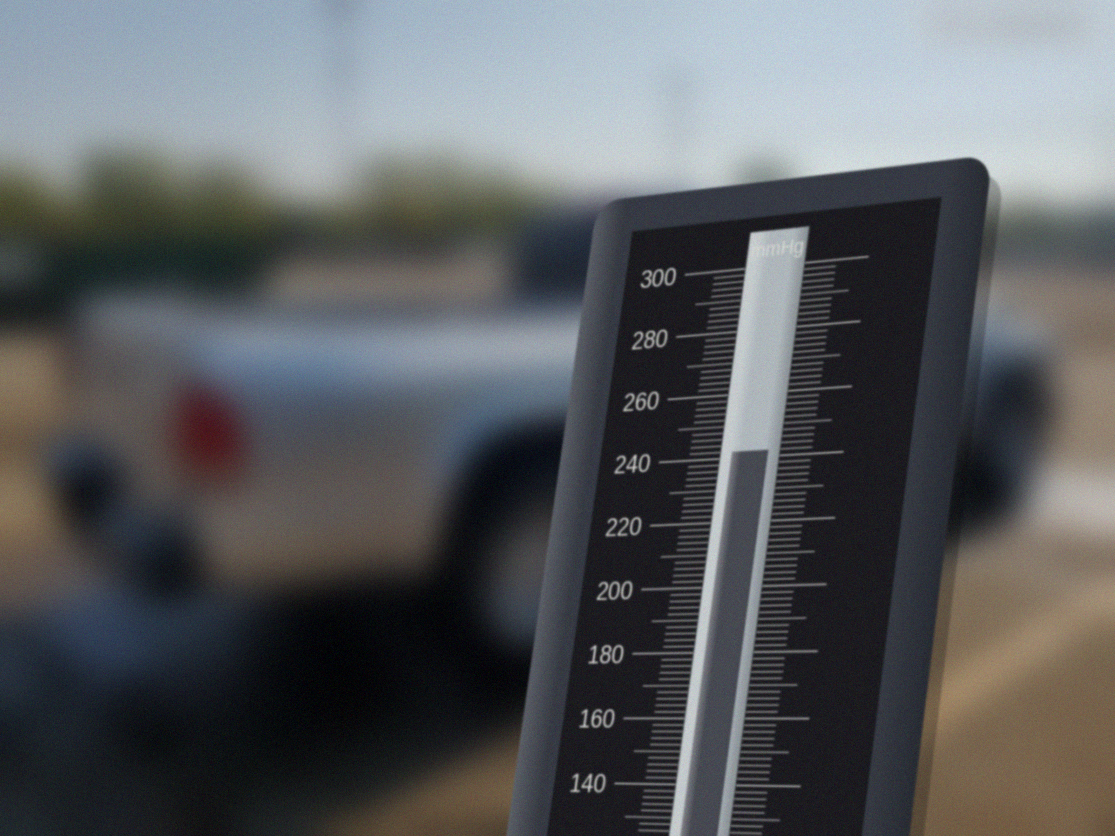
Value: 242 mmHg
